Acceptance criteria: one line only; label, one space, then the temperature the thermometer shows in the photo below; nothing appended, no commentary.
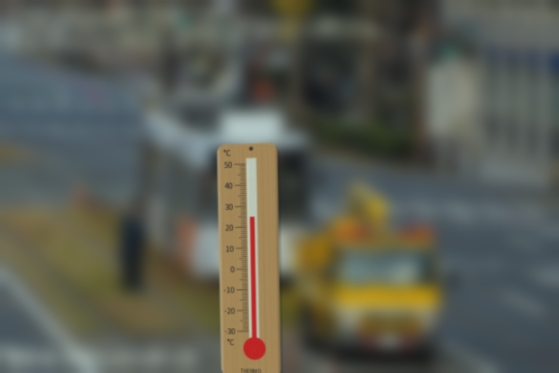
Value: 25 °C
